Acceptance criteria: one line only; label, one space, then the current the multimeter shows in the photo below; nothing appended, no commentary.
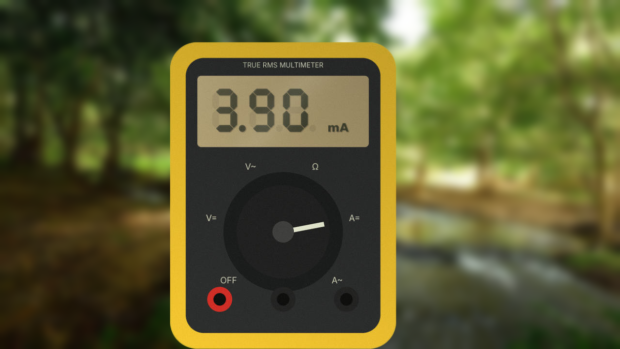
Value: 3.90 mA
